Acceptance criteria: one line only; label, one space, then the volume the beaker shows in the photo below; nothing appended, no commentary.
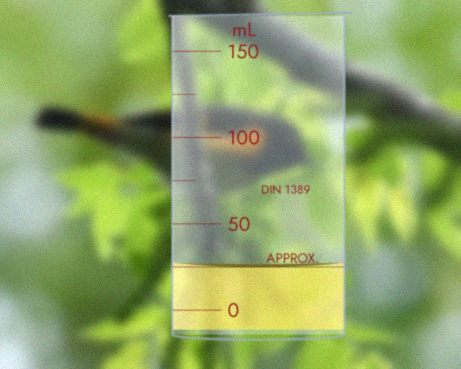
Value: 25 mL
